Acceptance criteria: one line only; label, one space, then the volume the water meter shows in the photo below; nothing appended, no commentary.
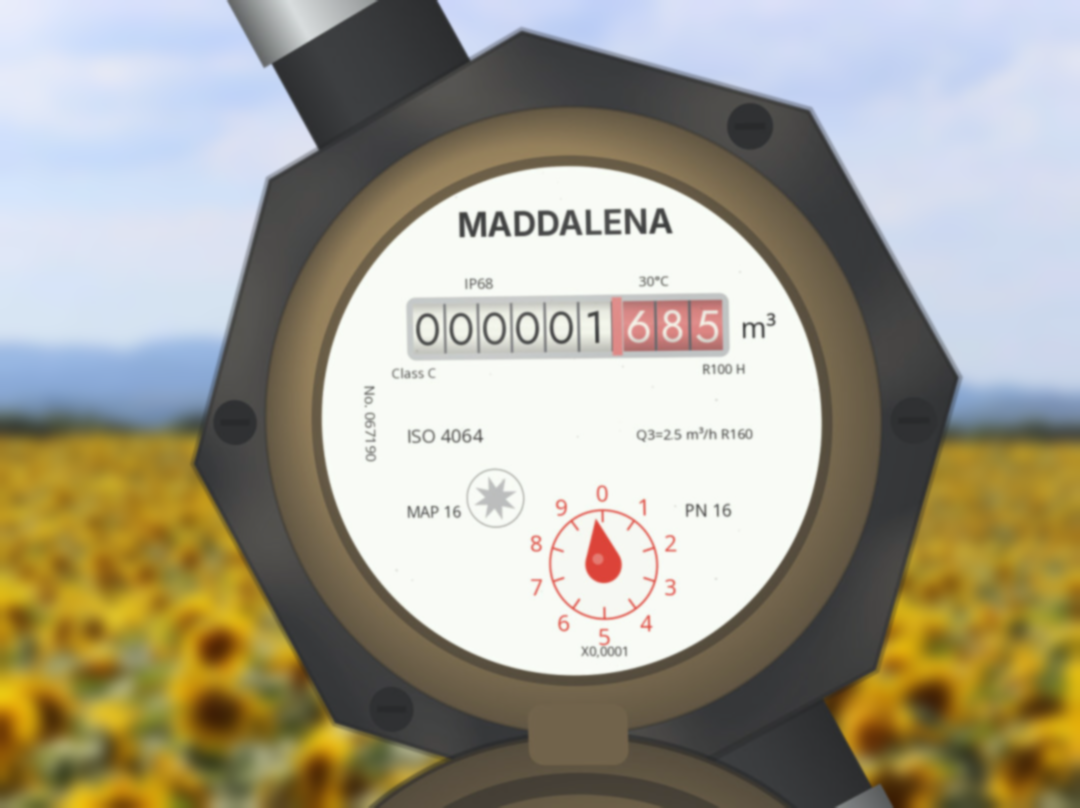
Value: 1.6849 m³
